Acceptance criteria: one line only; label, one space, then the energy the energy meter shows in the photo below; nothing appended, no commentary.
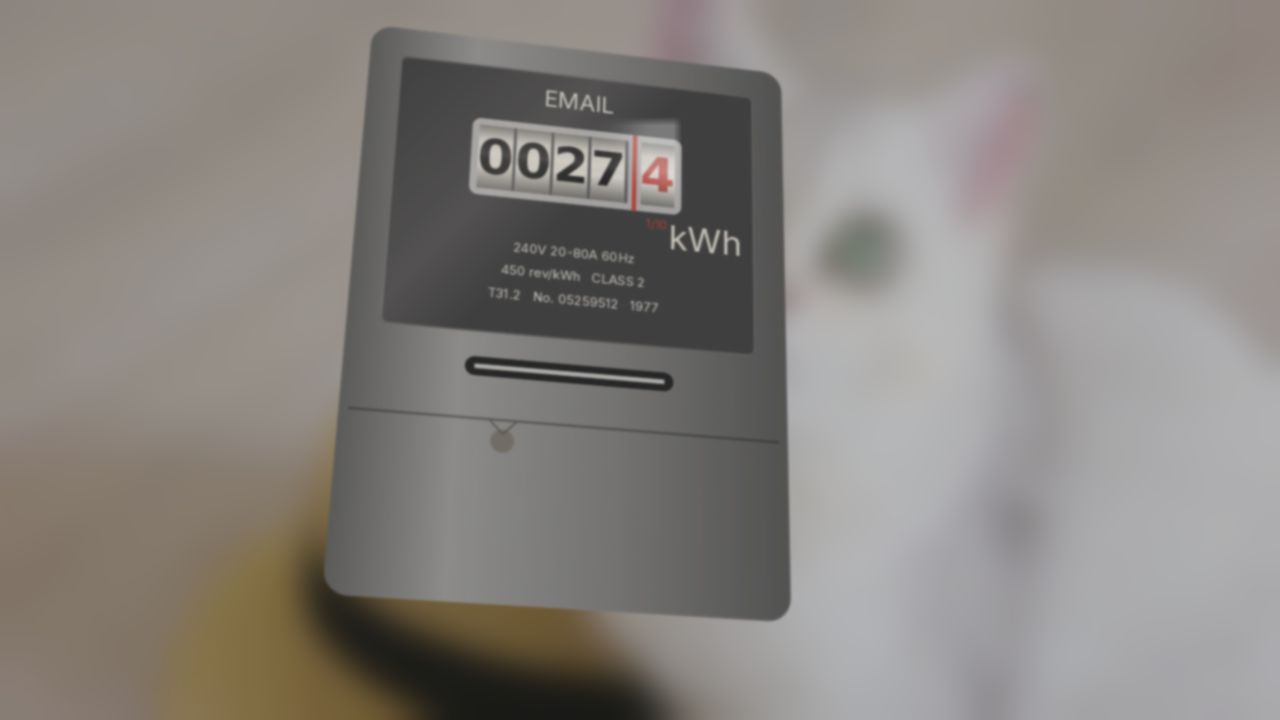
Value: 27.4 kWh
